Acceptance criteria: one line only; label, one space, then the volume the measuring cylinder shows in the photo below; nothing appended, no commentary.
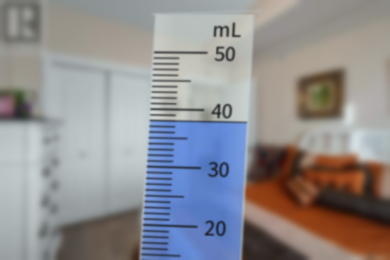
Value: 38 mL
